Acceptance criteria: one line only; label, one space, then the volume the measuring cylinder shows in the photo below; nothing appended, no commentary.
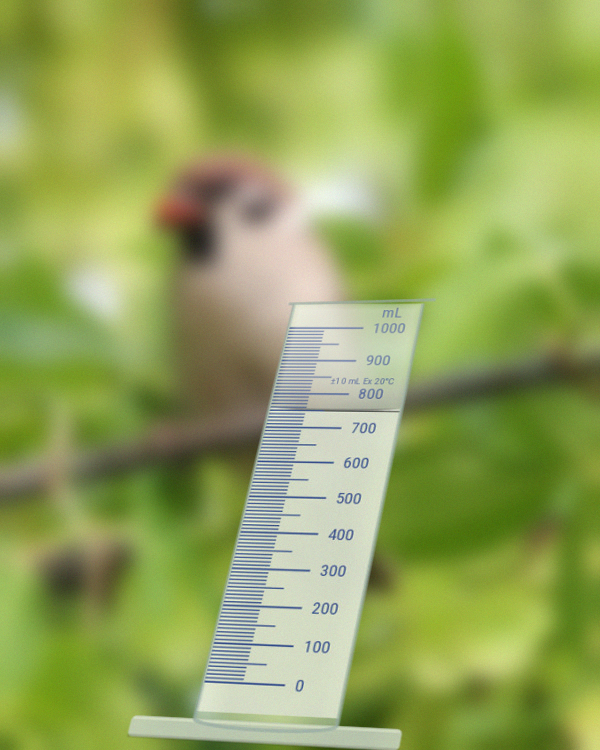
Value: 750 mL
